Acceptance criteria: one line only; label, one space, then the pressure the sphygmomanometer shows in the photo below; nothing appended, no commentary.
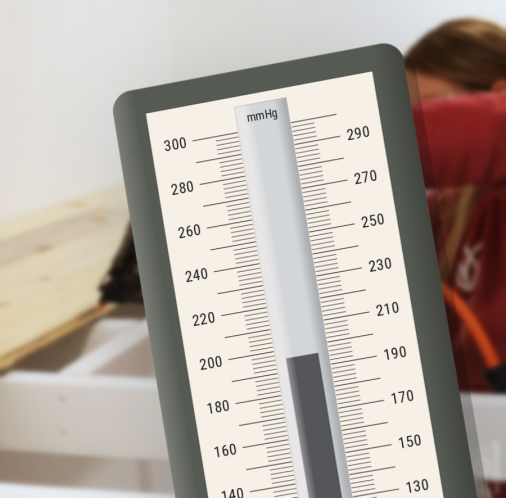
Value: 196 mmHg
